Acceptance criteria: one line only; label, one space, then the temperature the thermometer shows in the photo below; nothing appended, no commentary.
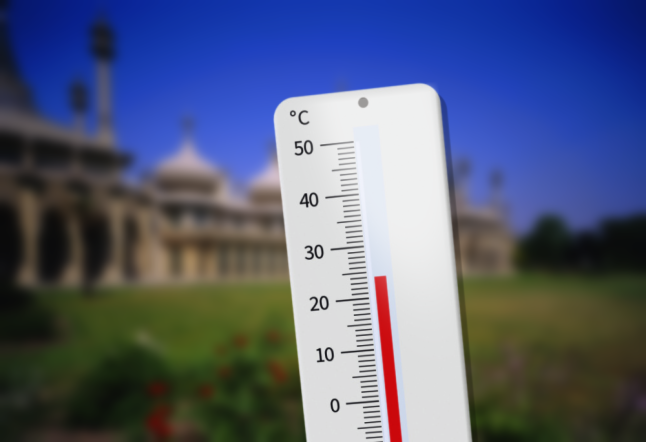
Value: 24 °C
